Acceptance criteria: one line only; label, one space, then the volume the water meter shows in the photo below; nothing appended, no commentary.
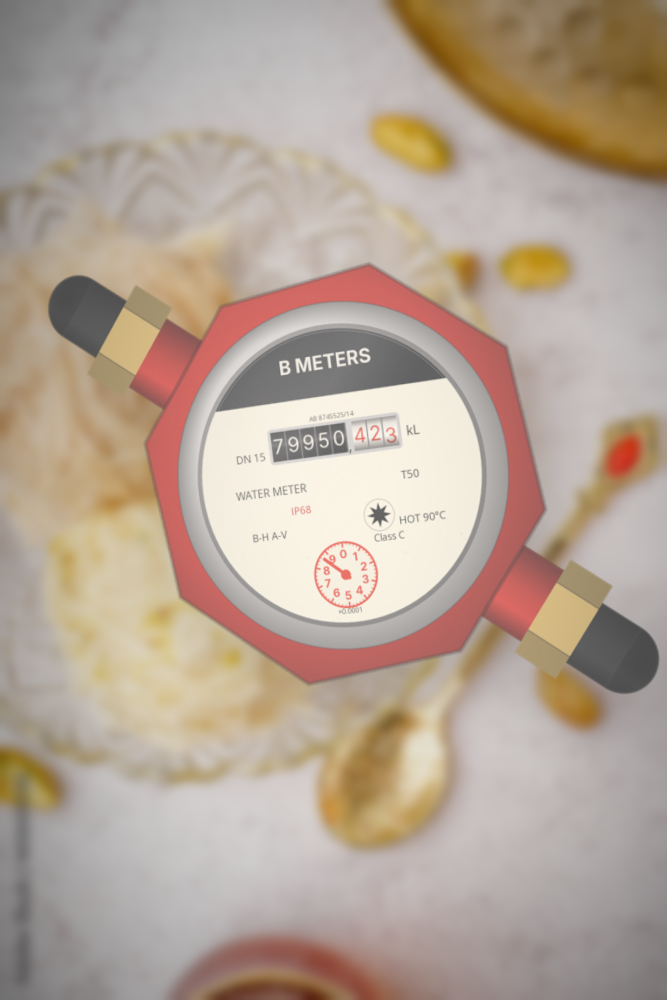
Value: 79950.4228 kL
